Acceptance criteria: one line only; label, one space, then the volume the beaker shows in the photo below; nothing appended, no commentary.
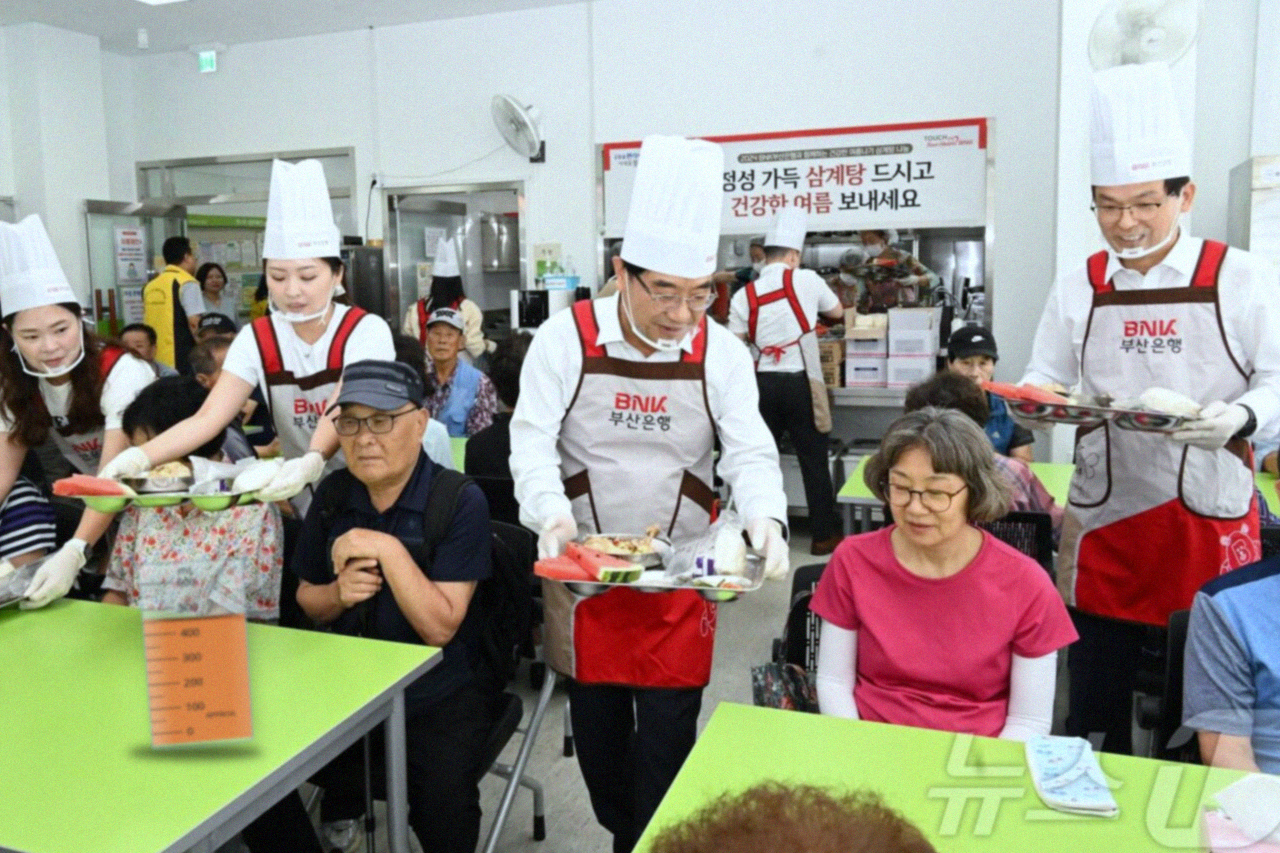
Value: 450 mL
